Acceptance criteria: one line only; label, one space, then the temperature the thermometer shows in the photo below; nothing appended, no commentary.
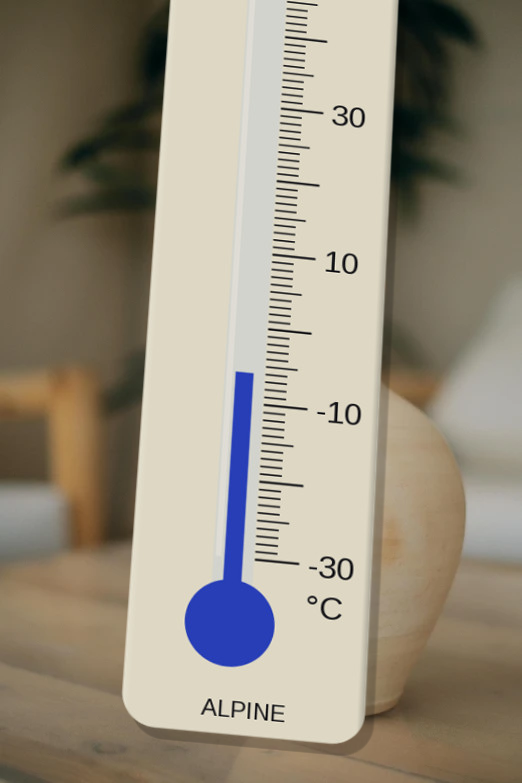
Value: -6 °C
